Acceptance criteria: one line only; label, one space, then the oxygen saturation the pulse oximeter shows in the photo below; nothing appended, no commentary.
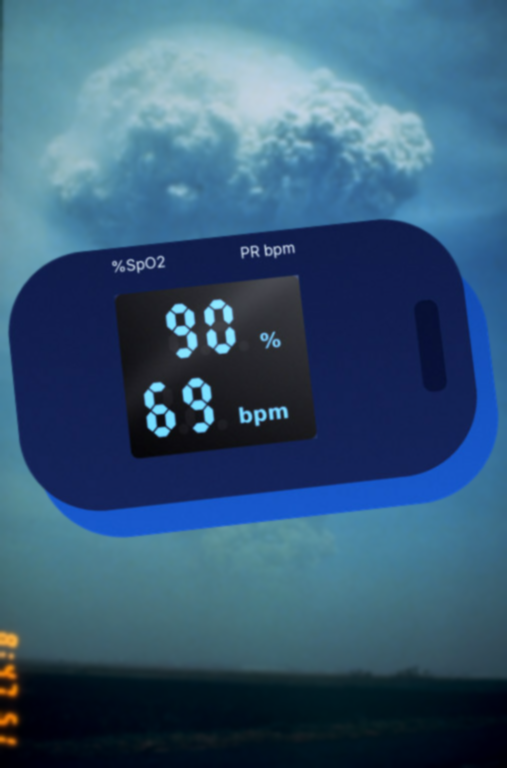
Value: 90 %
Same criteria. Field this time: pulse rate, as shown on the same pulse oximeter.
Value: 69 bpm
